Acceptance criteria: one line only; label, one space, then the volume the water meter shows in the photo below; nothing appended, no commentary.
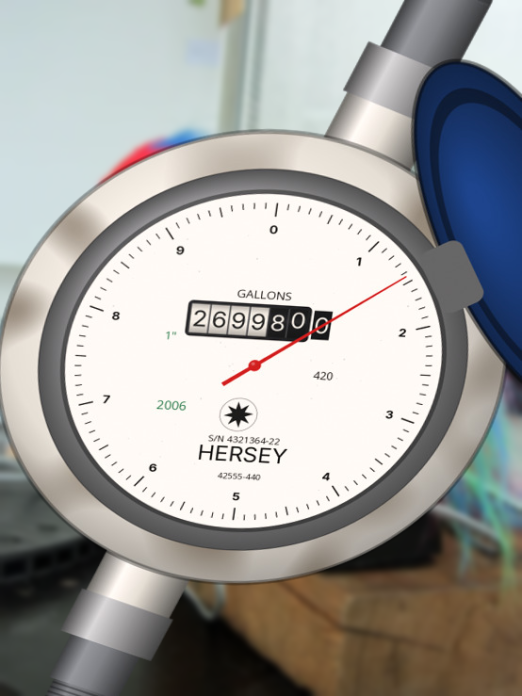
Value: 2699801.4 gal
